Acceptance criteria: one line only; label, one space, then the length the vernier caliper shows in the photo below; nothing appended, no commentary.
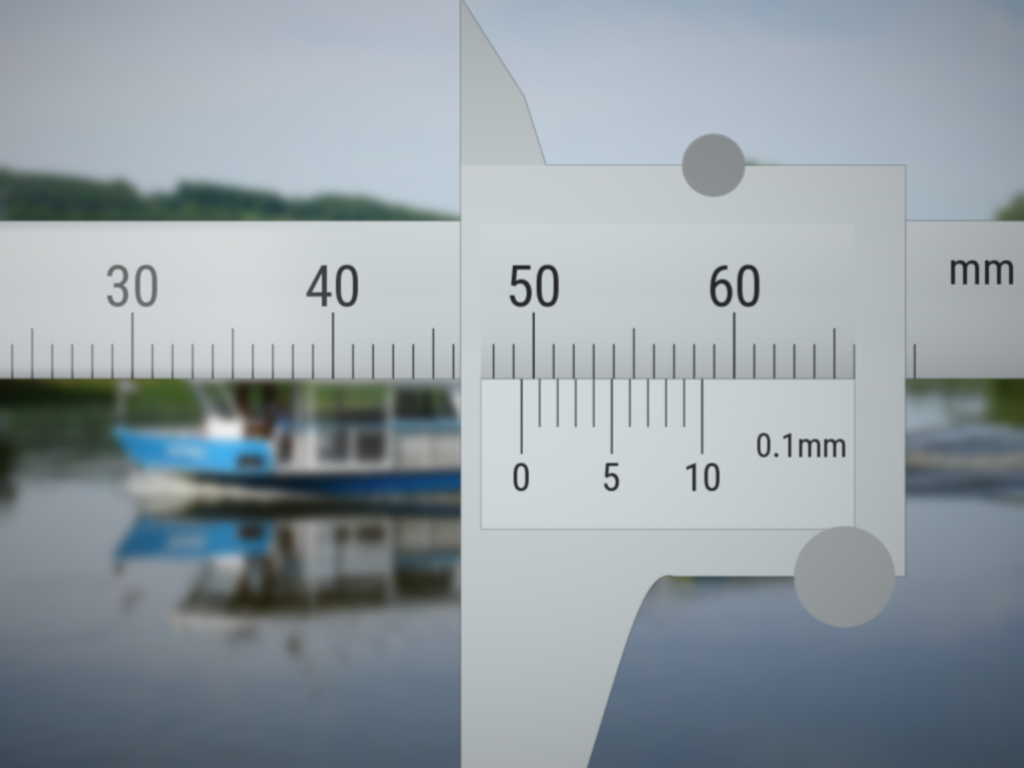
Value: 49.4 mm
